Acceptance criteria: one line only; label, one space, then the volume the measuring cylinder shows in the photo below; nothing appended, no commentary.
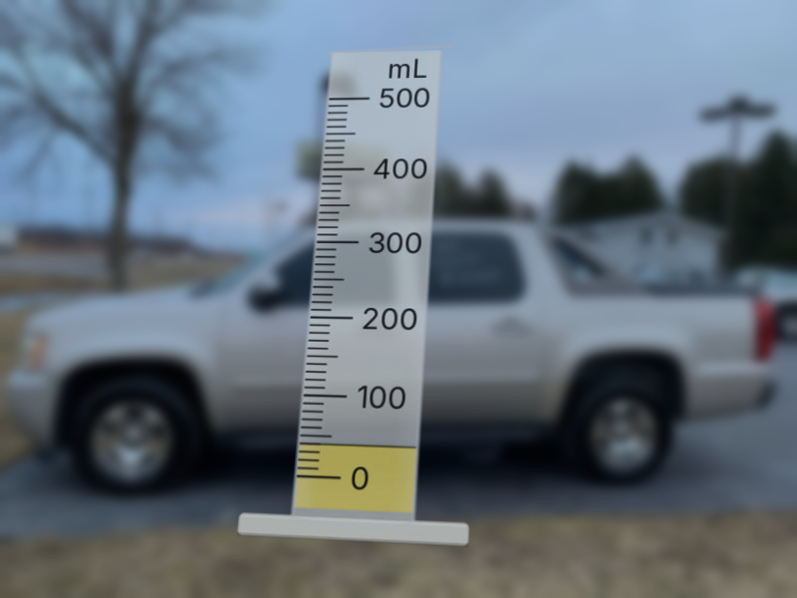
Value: 40 mL
